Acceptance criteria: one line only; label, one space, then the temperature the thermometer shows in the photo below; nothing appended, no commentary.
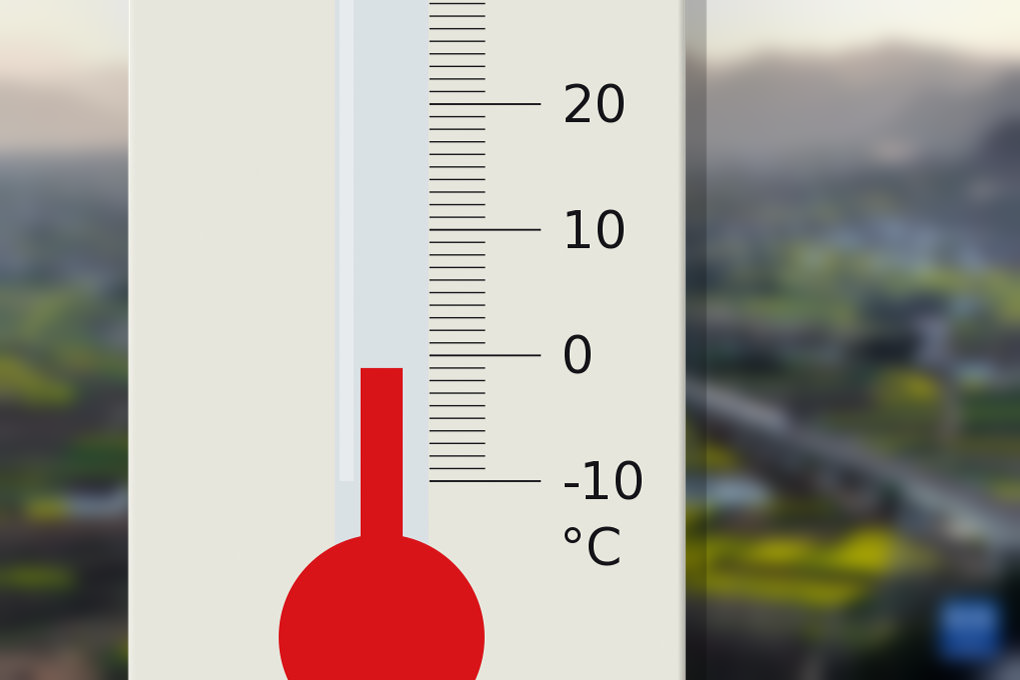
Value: -1 °C
